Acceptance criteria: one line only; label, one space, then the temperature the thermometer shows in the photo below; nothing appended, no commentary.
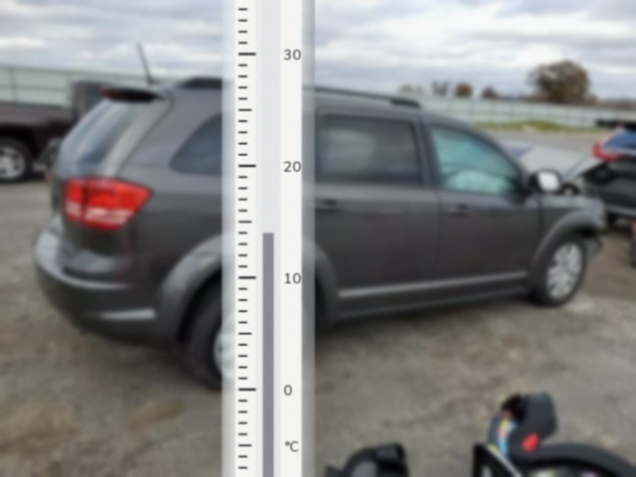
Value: 14 °C
